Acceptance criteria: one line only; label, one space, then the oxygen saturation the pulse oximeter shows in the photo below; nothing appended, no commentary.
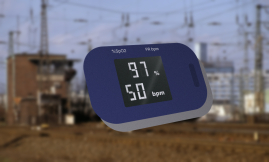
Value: 97 %
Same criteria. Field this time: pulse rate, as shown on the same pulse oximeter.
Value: 50 bpm
